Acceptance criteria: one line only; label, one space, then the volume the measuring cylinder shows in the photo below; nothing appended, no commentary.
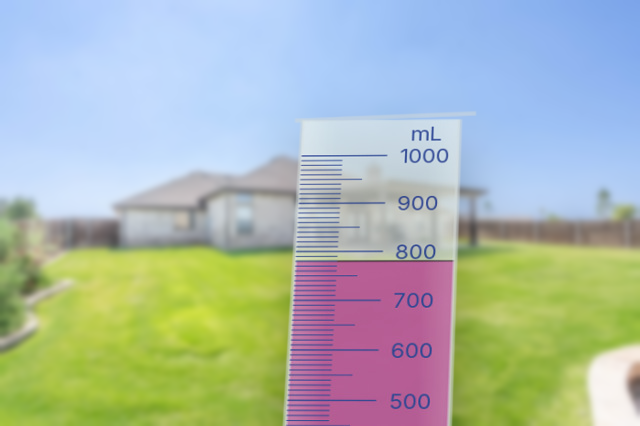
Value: 780 mL
